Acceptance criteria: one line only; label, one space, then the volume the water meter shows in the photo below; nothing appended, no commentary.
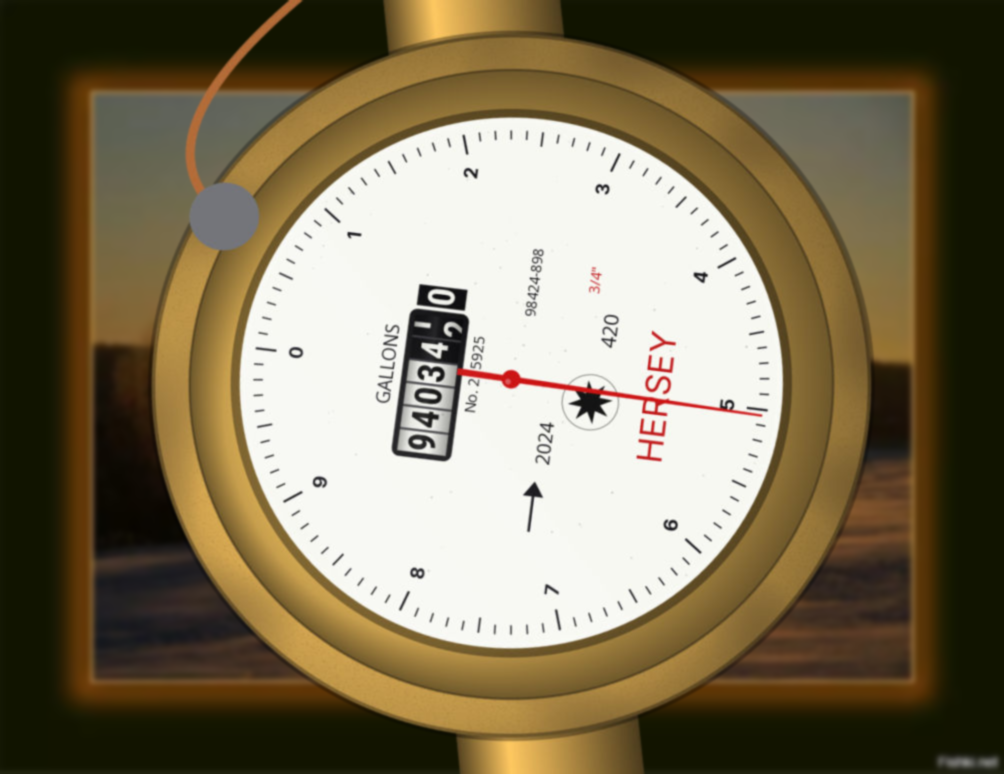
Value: 9403415.0 gal
